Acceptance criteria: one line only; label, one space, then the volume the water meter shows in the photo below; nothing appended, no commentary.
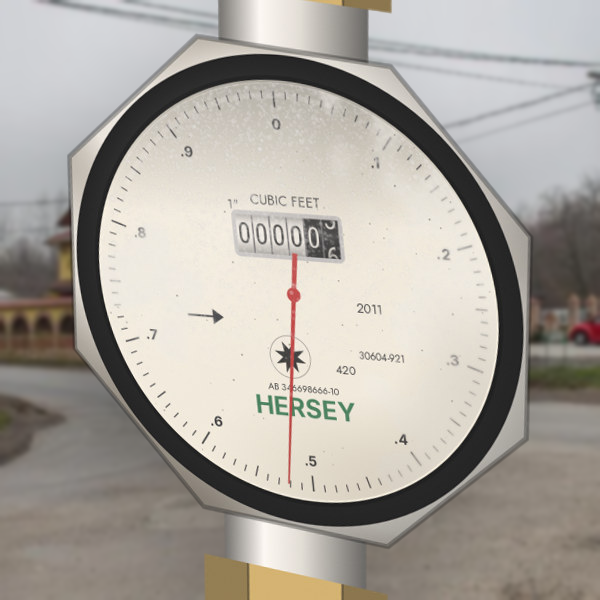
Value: 5.52 ft³
